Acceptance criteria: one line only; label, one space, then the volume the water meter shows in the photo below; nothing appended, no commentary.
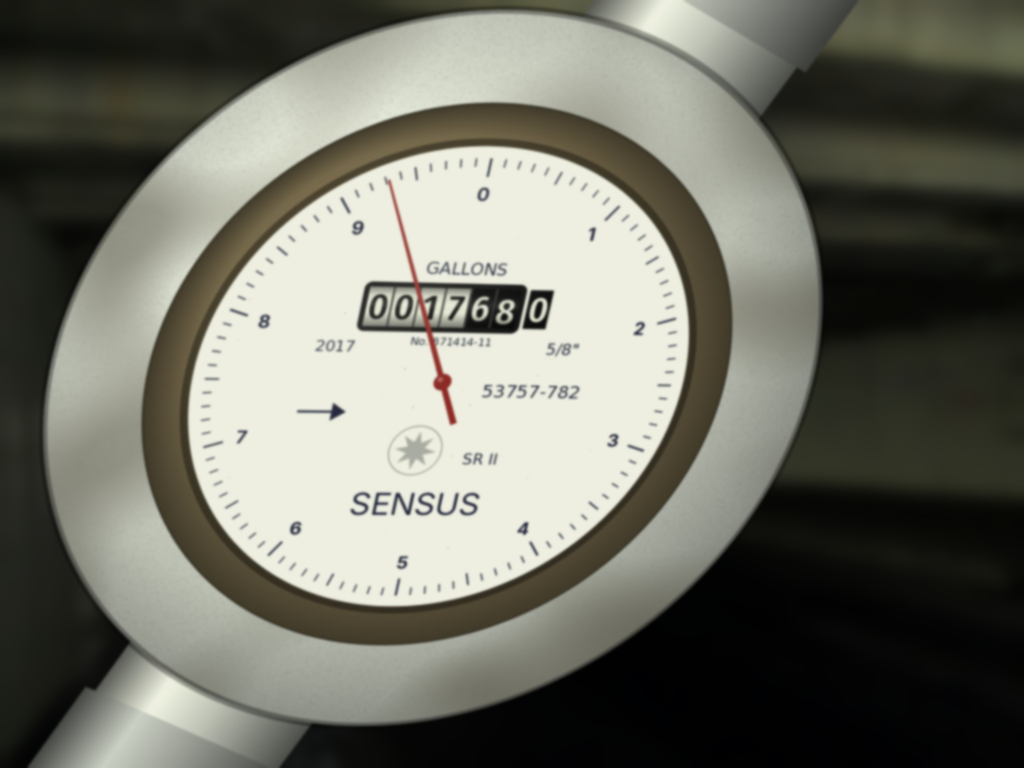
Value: 17679.3 gal
